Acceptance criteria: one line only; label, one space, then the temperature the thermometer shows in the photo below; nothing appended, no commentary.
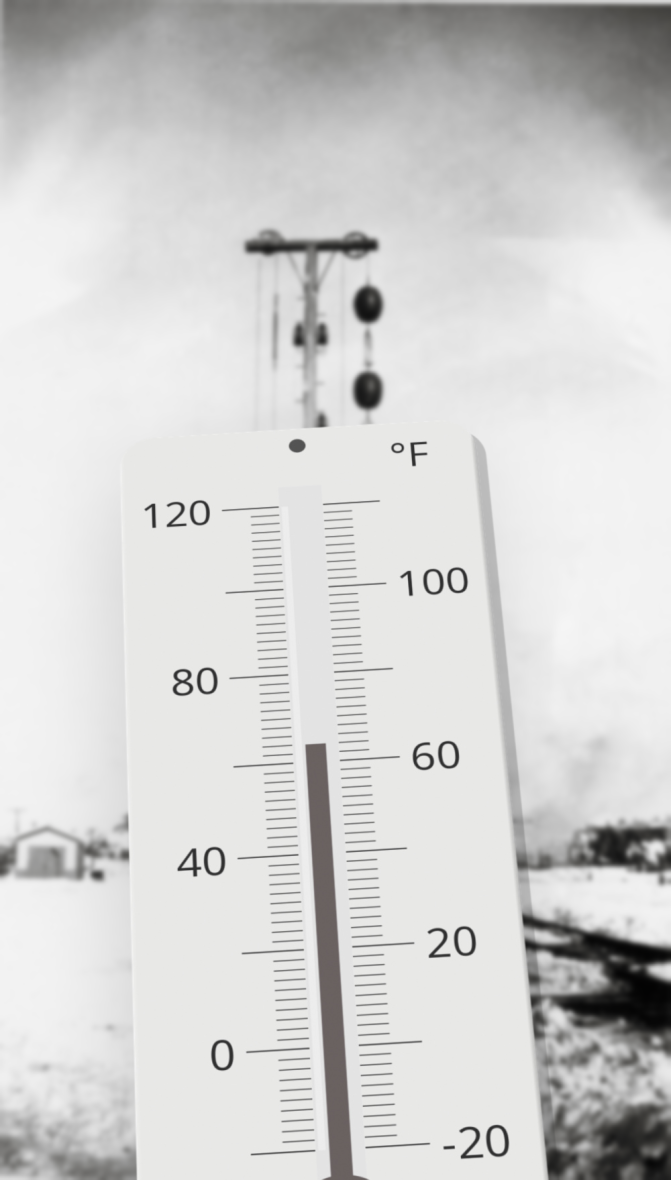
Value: 64 °F
